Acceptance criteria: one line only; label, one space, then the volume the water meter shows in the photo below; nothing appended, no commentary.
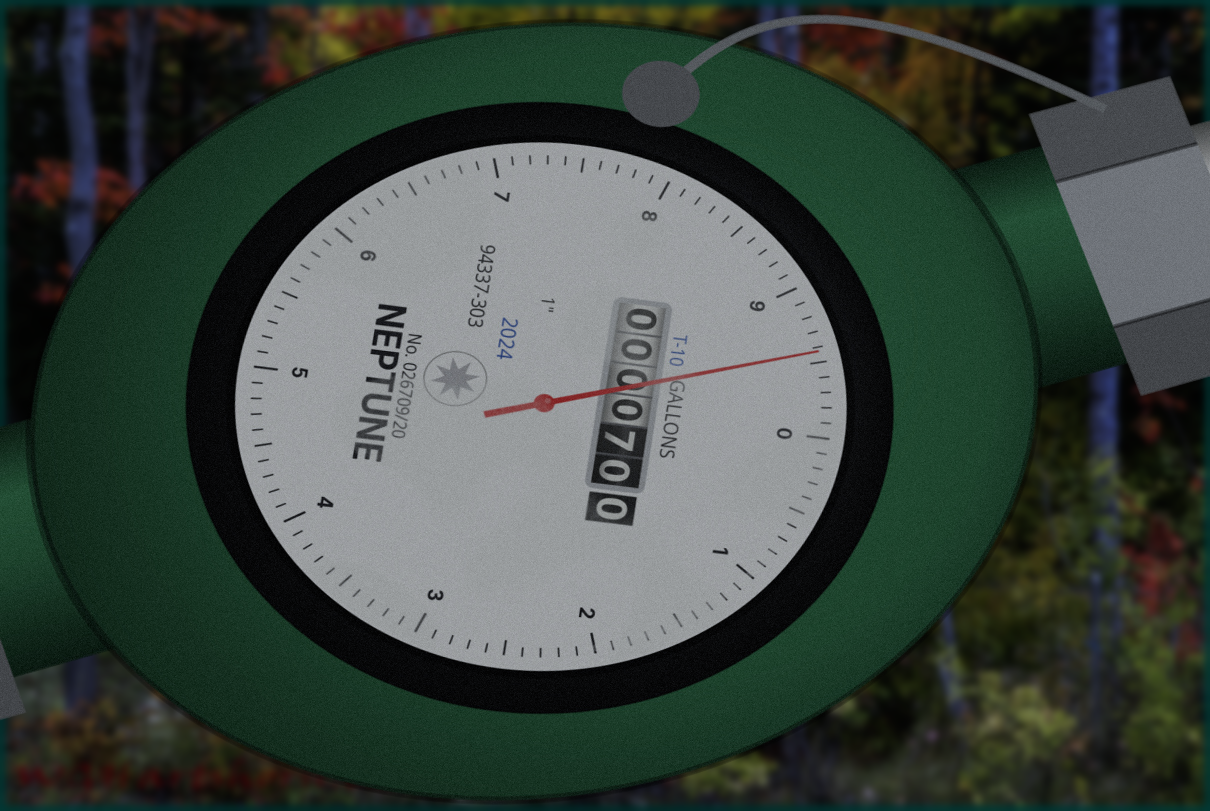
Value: 699.4 gal
